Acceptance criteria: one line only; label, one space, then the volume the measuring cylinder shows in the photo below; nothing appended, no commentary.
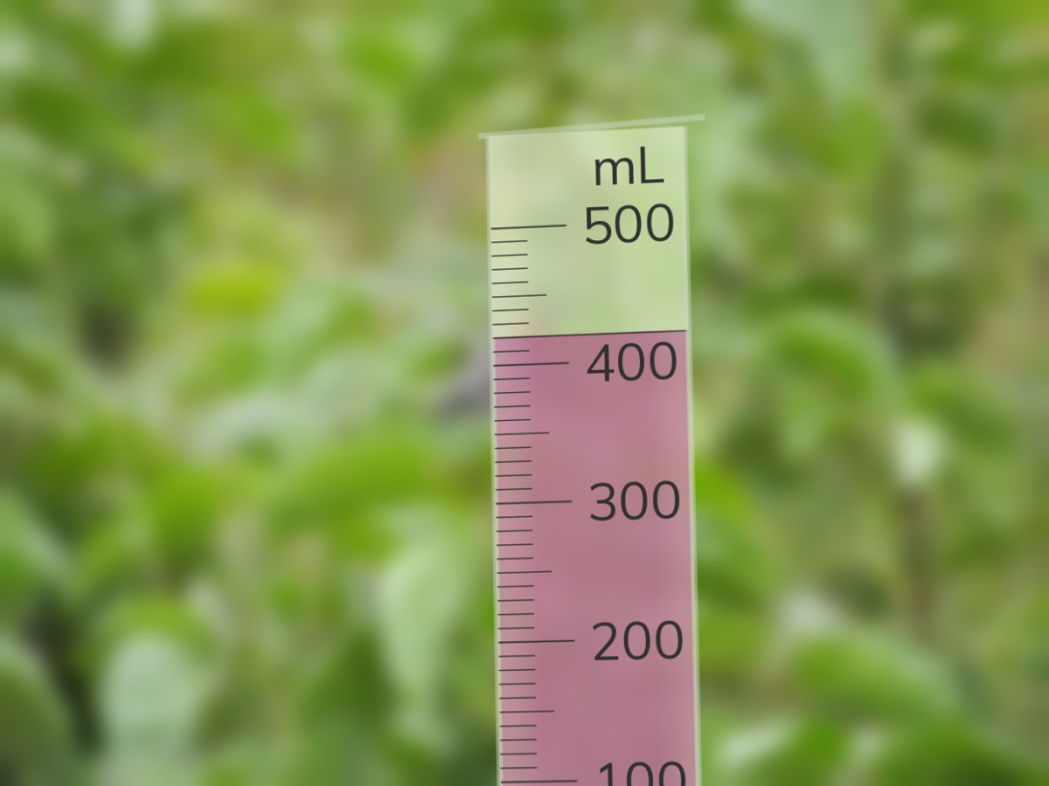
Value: 420 mL
